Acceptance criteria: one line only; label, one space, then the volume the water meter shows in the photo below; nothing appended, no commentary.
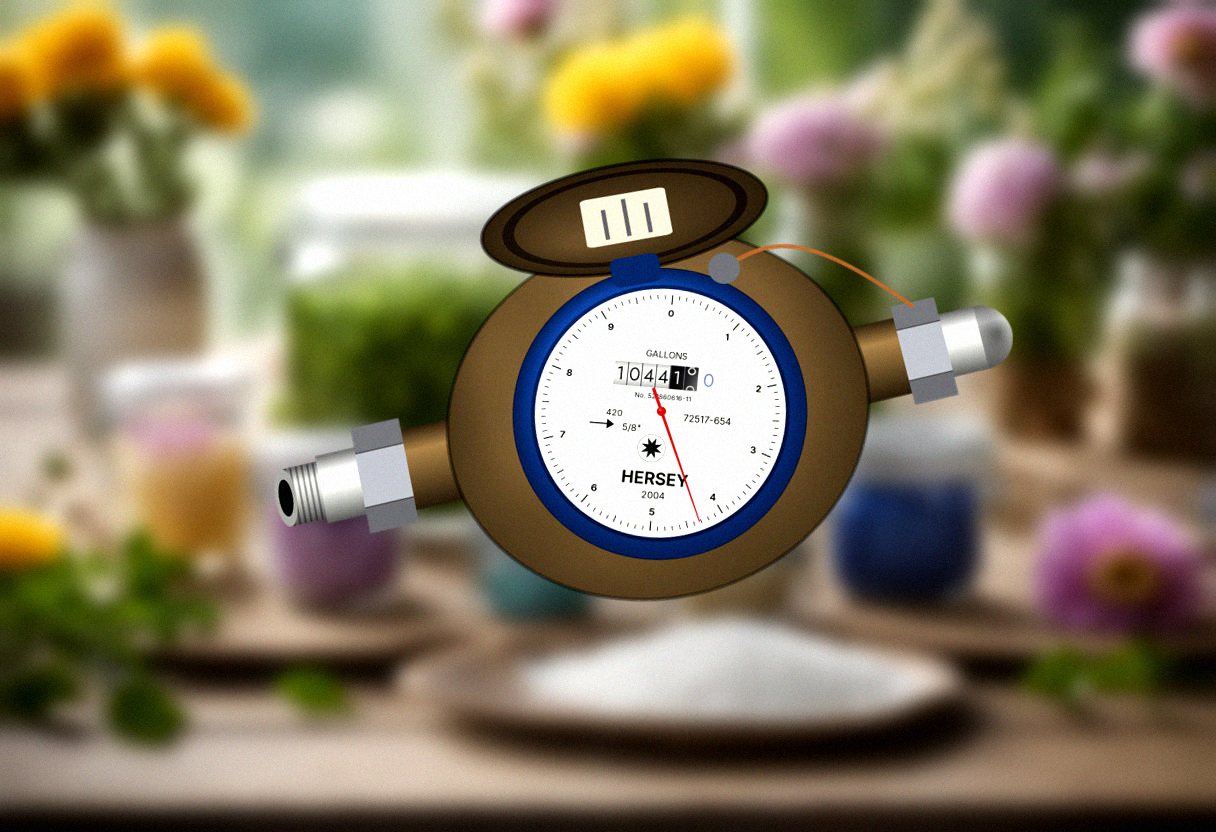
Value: 1044184.3 gal
